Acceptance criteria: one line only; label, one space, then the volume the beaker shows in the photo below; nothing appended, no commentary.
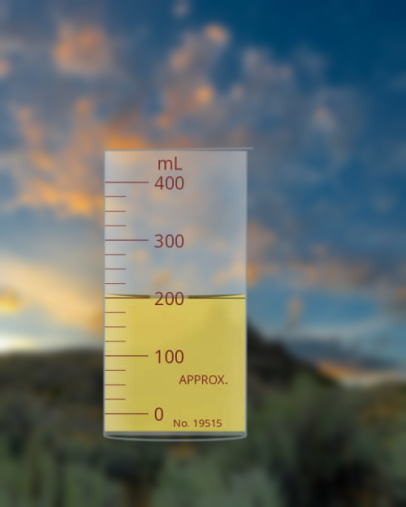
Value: 200 mL
